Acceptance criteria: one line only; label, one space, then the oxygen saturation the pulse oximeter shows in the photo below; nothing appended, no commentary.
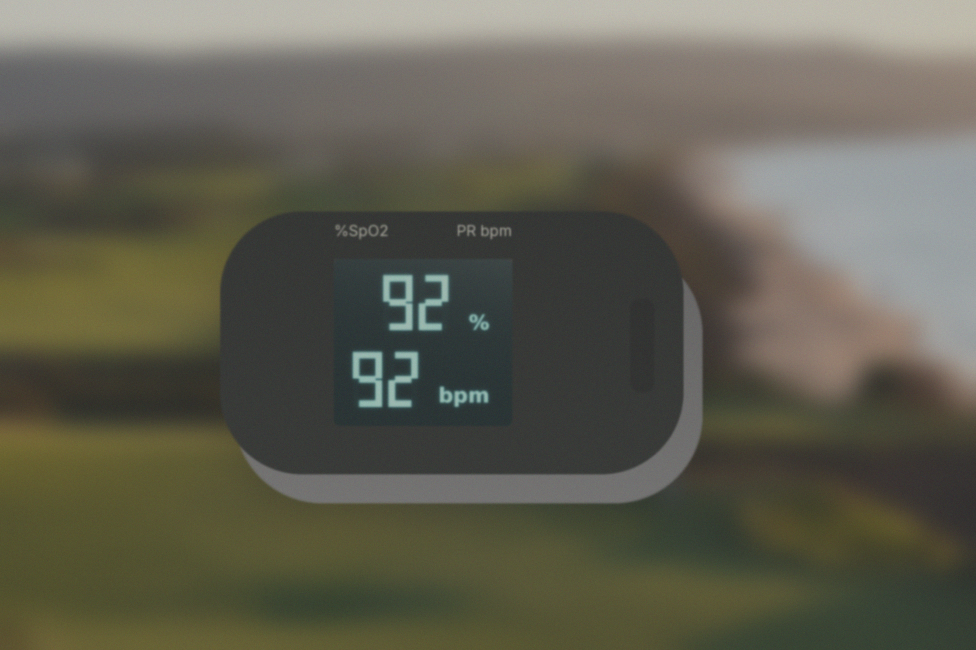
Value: 92 %
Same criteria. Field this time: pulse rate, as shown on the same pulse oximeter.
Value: 92 bpm
